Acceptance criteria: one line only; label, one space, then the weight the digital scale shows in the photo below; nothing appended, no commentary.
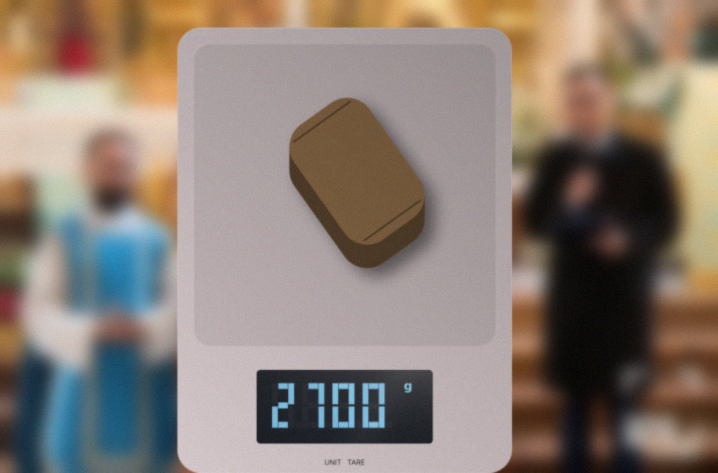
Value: 2700 g
